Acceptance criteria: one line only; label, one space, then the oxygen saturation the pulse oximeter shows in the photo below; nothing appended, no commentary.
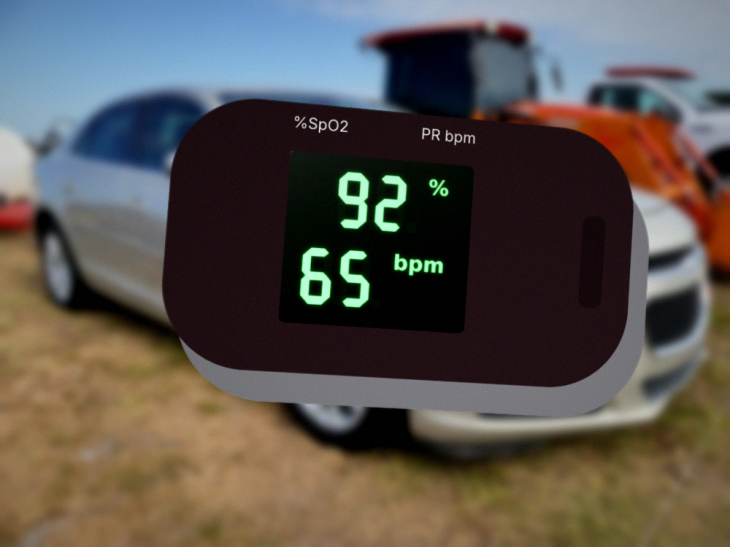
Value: 92 %
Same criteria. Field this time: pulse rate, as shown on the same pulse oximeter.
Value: 65 bpm
